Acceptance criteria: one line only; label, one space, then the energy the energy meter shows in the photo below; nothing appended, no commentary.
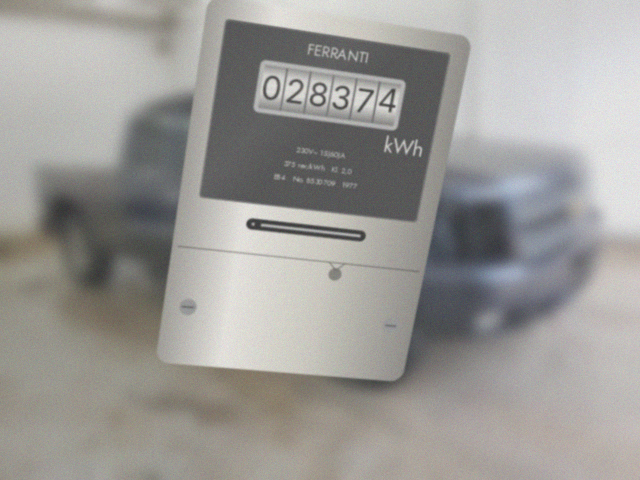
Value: 28374 kWh
